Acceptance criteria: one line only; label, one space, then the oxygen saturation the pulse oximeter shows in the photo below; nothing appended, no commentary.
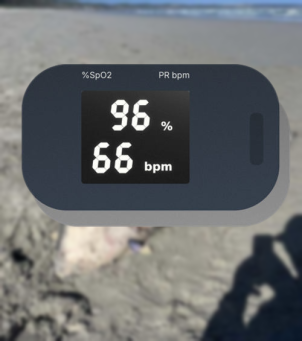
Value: 96 %
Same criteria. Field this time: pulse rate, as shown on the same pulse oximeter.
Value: 66 bpm
